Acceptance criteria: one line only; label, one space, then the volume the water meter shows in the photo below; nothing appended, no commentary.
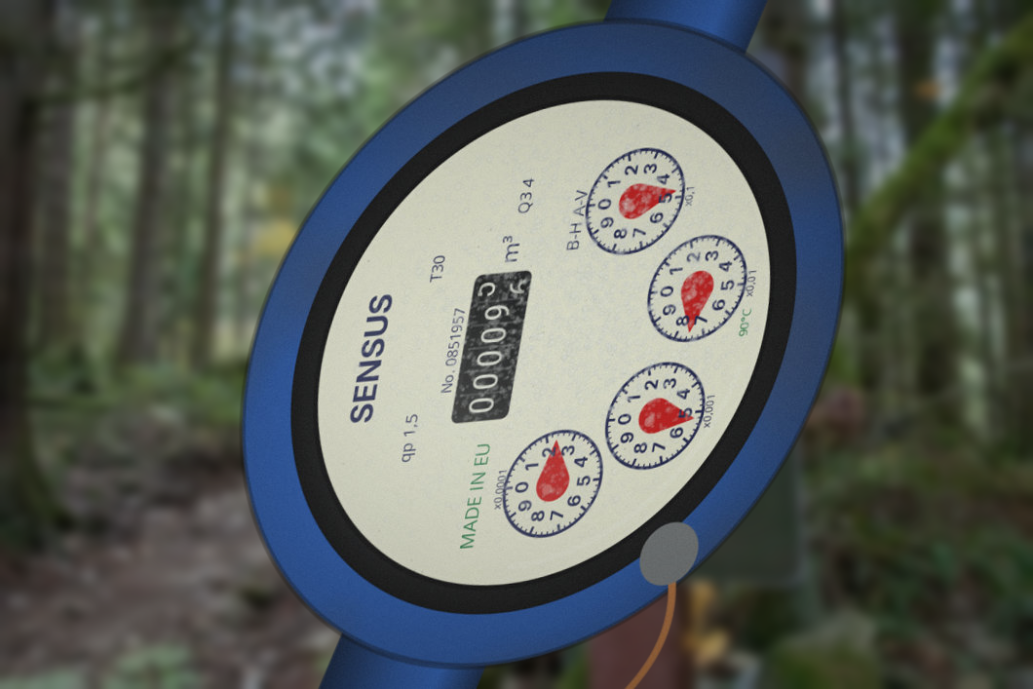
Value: 95.4752 m³
